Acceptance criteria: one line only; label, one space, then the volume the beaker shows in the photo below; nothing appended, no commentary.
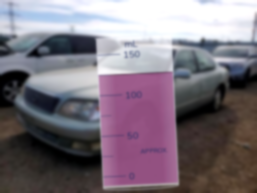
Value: 125 mL
